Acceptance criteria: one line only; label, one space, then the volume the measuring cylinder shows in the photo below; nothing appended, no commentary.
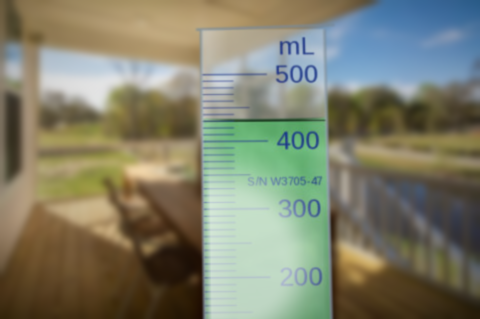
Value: 430 mL
